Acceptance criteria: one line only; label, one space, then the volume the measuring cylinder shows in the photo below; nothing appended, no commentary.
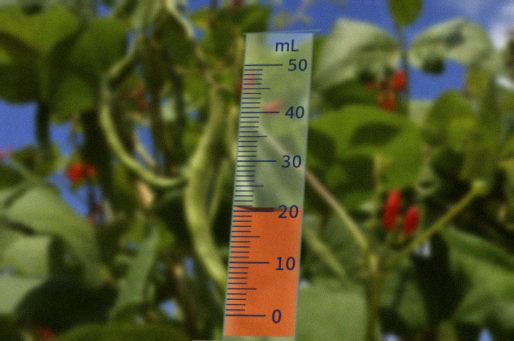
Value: 20 mL
